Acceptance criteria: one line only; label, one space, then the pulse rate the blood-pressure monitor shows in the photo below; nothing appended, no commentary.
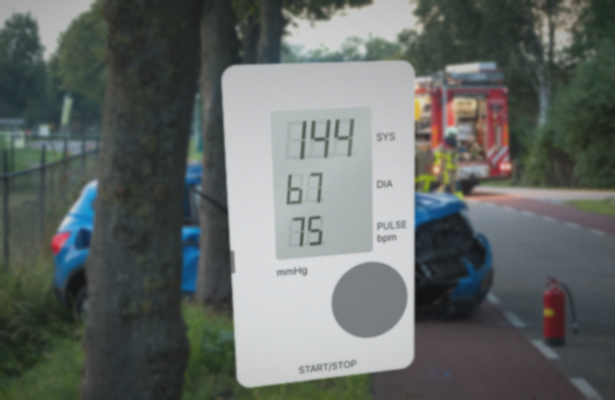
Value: 75 bpm
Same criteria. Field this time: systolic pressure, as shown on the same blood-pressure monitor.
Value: 144 mmHg
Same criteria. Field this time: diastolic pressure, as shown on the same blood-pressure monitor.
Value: 67 mmHg
